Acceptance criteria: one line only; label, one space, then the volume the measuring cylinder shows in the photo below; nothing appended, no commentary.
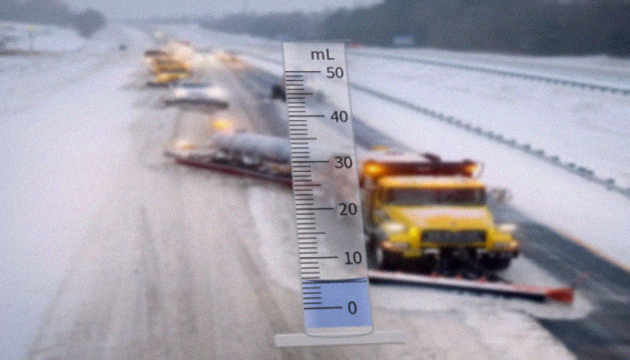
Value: 5 mL
